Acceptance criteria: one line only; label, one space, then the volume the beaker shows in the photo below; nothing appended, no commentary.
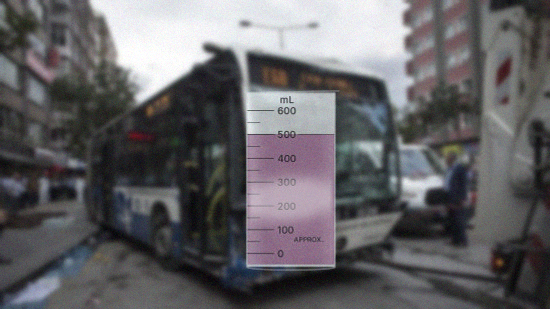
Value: 500 mL
